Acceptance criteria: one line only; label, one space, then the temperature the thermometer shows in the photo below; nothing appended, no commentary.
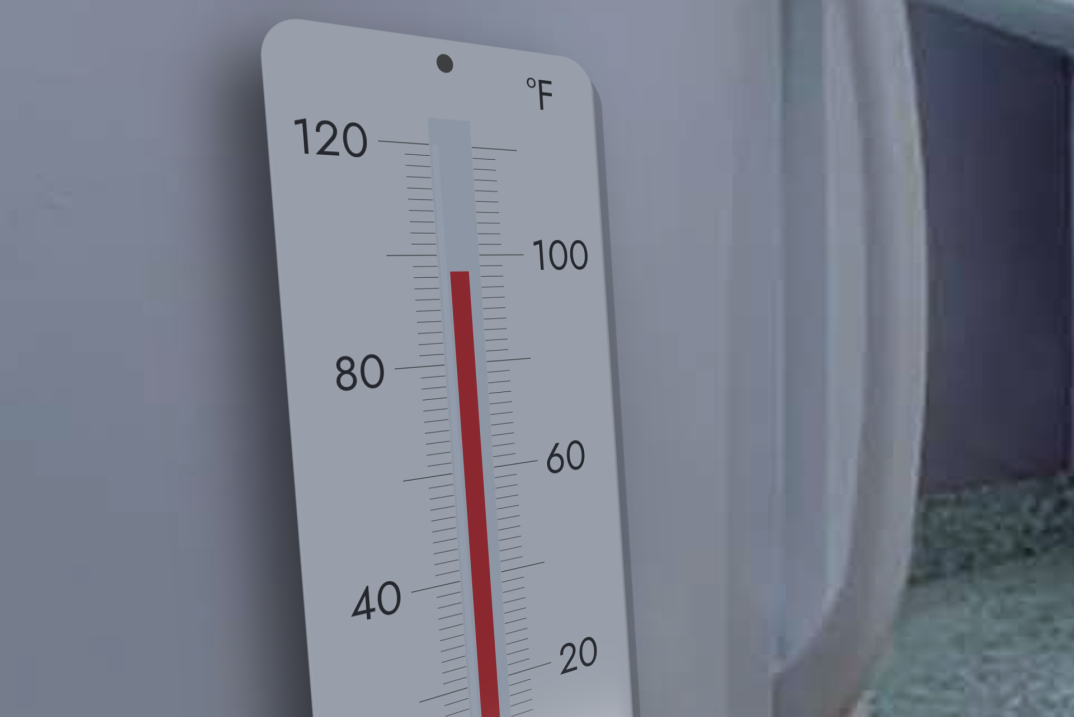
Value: 97 °F
